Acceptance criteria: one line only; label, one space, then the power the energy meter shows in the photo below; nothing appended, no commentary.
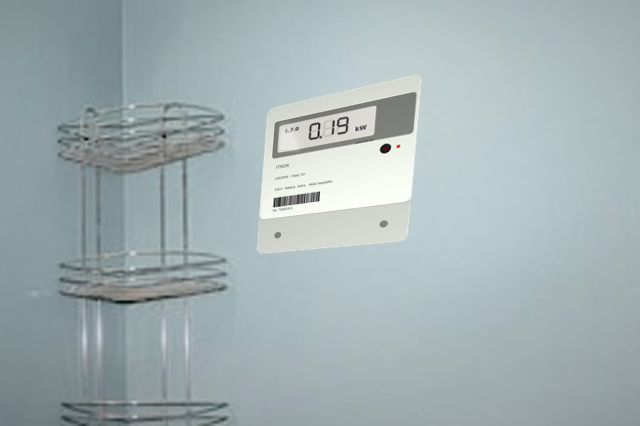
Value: 0.19 kW
